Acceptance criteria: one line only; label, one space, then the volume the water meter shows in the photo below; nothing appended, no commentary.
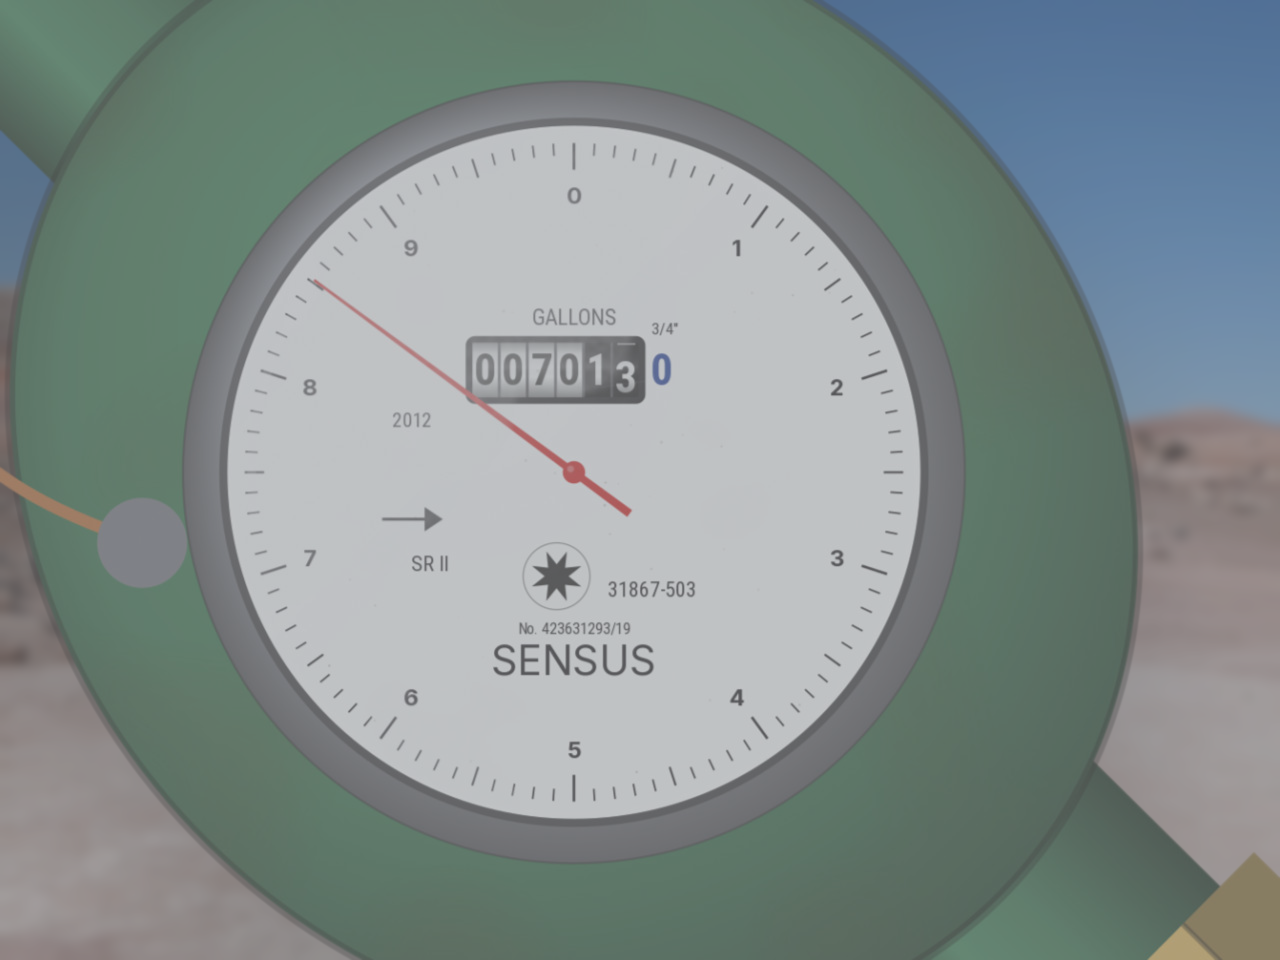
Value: 70128.5 gal
